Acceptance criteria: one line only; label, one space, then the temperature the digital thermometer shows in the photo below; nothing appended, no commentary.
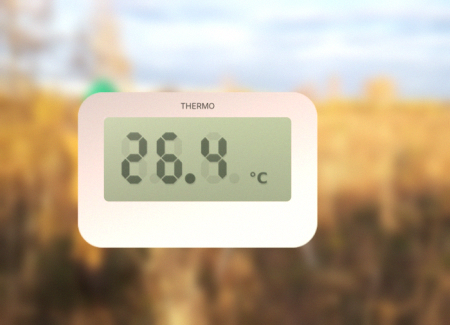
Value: 26.4 °C
